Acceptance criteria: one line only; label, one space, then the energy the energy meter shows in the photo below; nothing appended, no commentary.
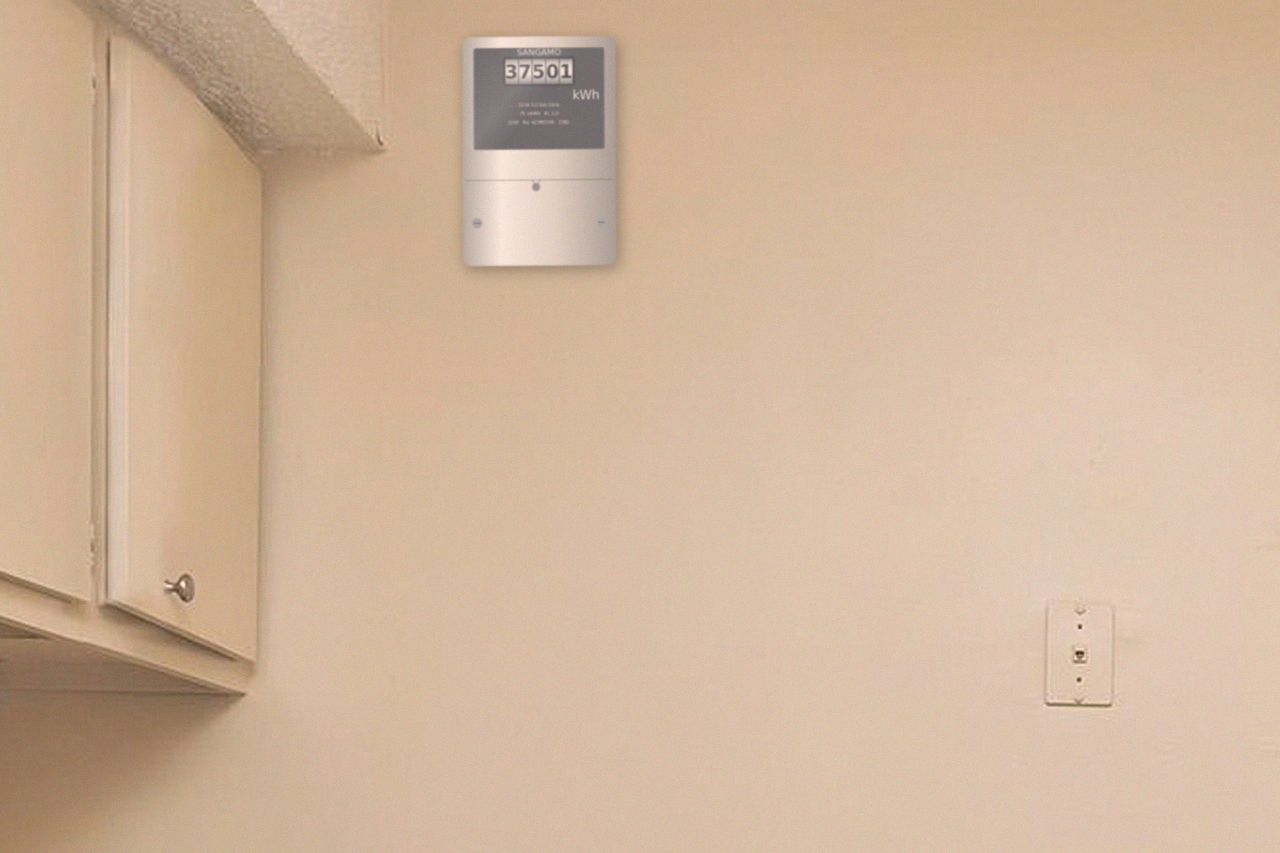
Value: 37501 kWh
